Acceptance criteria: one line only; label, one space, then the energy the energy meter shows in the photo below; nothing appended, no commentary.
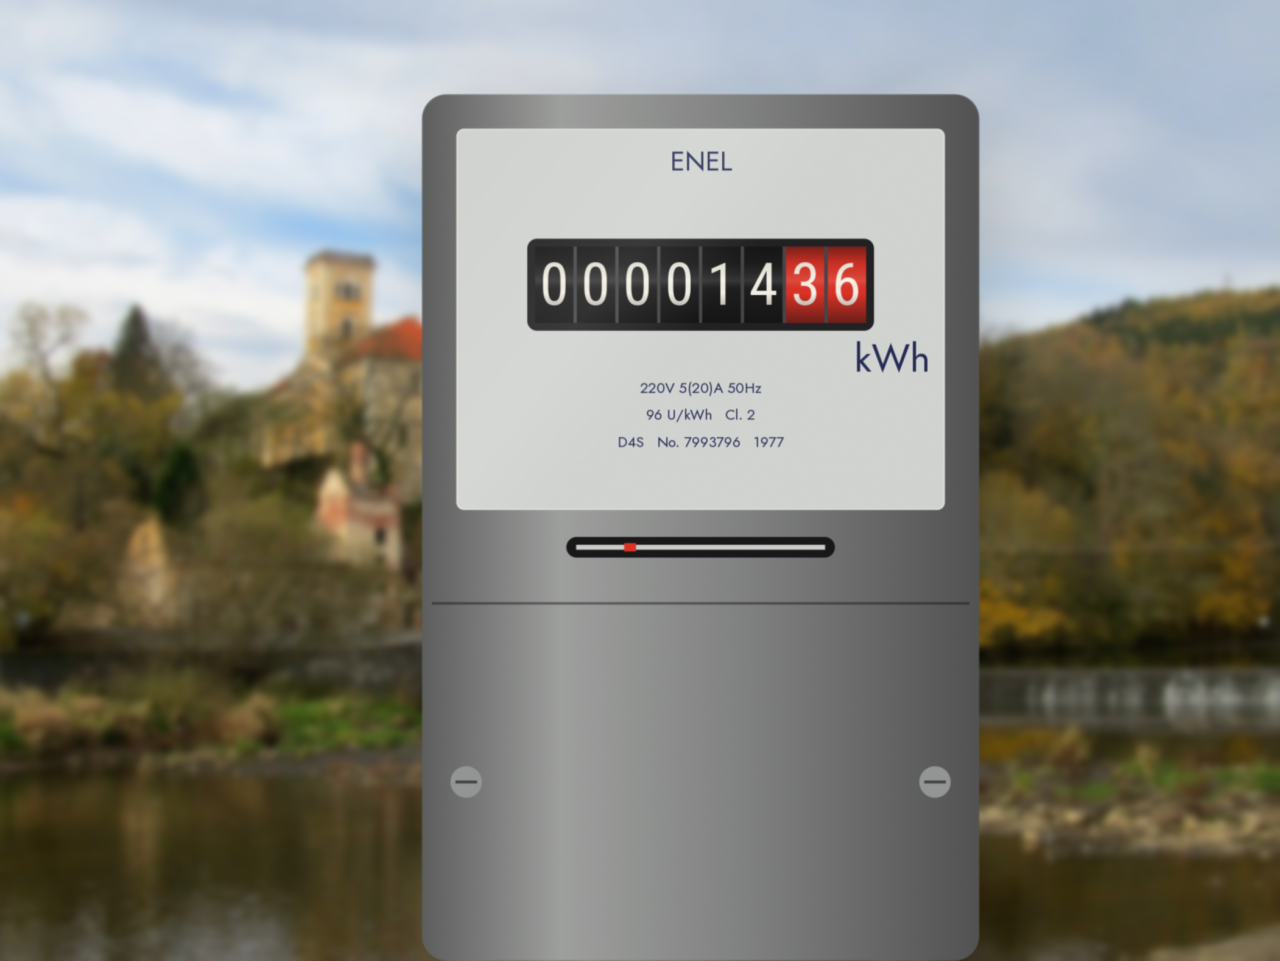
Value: 14.36 kWh
